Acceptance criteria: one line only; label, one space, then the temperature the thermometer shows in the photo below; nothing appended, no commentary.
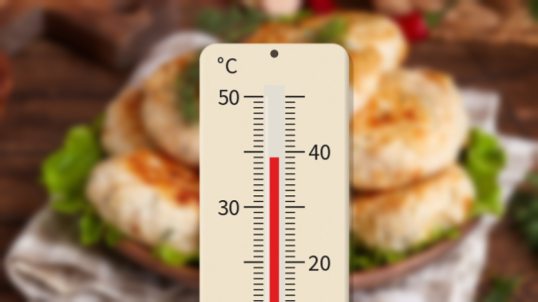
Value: 39 °C
